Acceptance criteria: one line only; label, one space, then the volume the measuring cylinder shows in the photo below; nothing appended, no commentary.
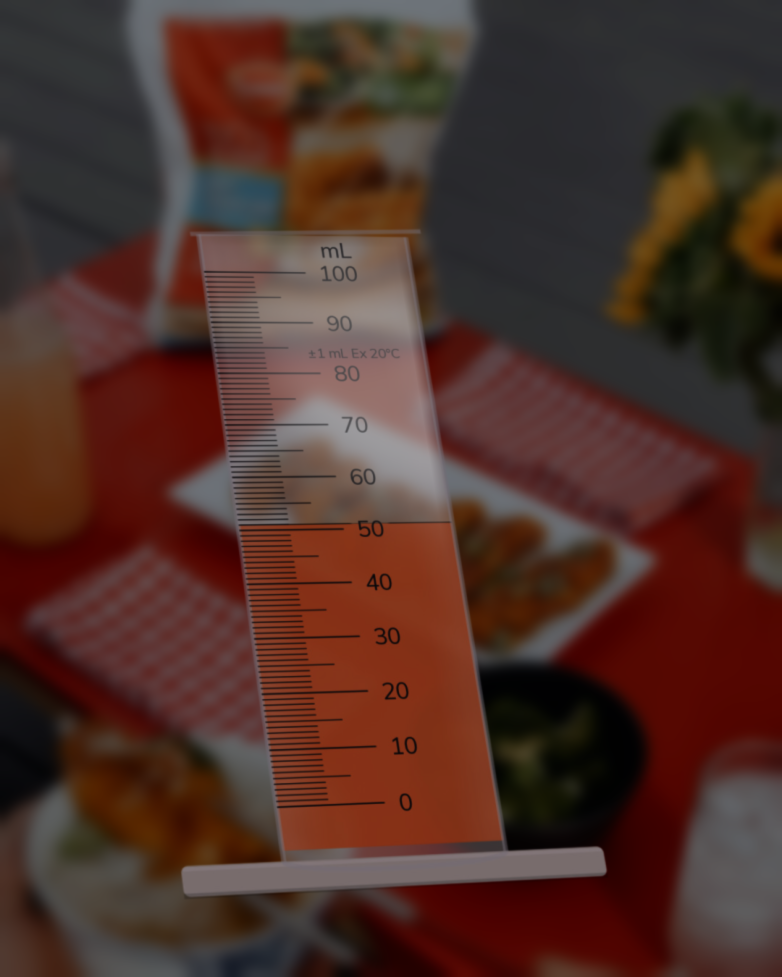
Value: 51 mL
